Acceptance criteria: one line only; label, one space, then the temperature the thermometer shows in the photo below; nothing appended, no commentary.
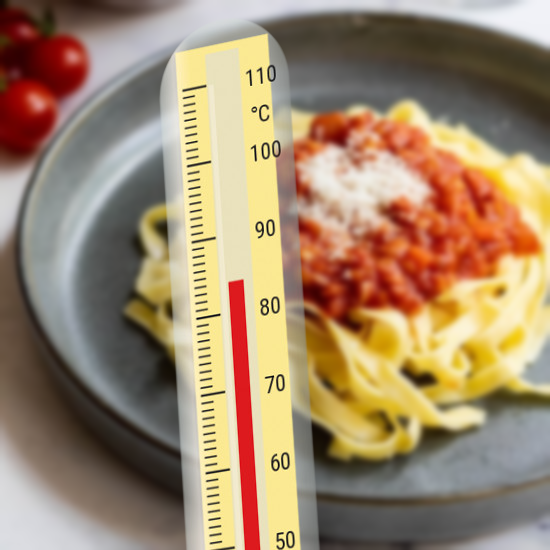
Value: 84 °C
